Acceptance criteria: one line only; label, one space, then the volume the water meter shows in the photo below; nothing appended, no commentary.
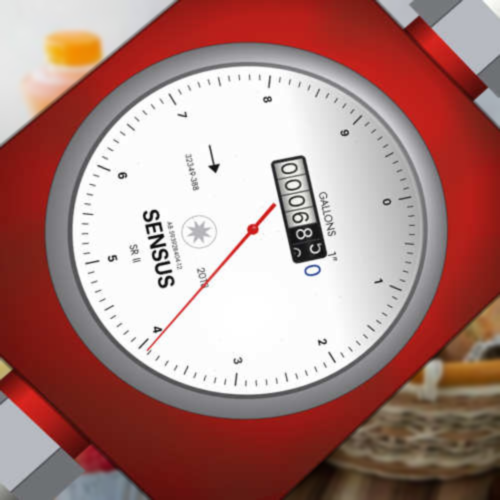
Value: 6853.9 gal
